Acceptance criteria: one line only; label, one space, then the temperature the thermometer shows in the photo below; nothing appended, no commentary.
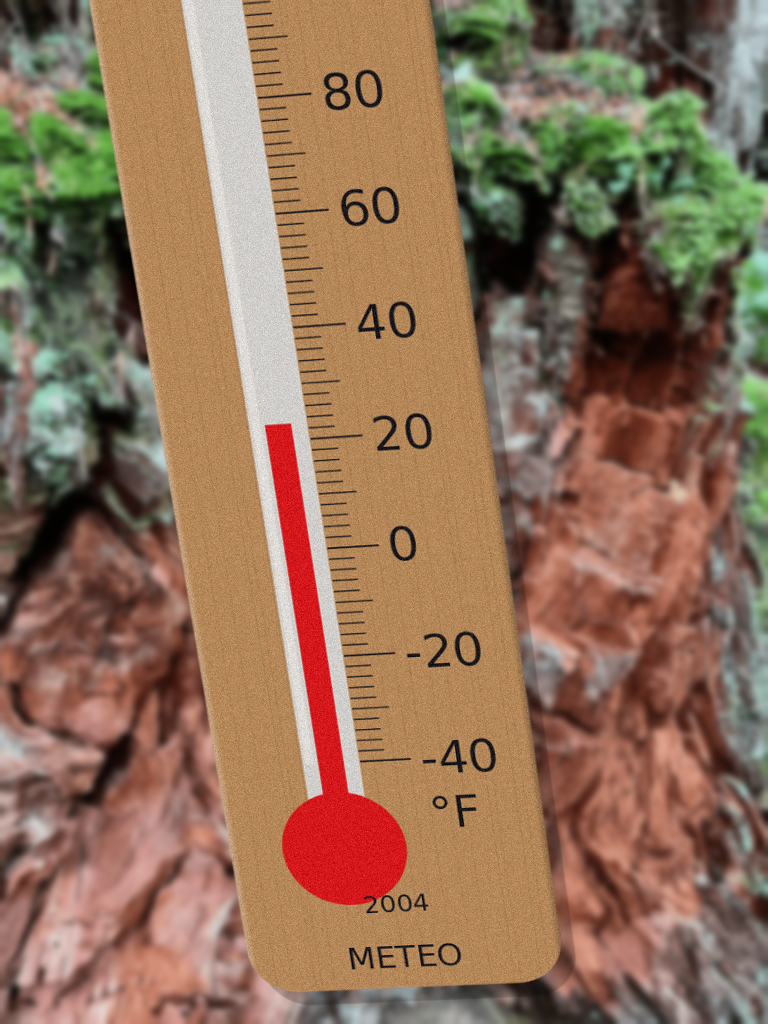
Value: 23 °F
